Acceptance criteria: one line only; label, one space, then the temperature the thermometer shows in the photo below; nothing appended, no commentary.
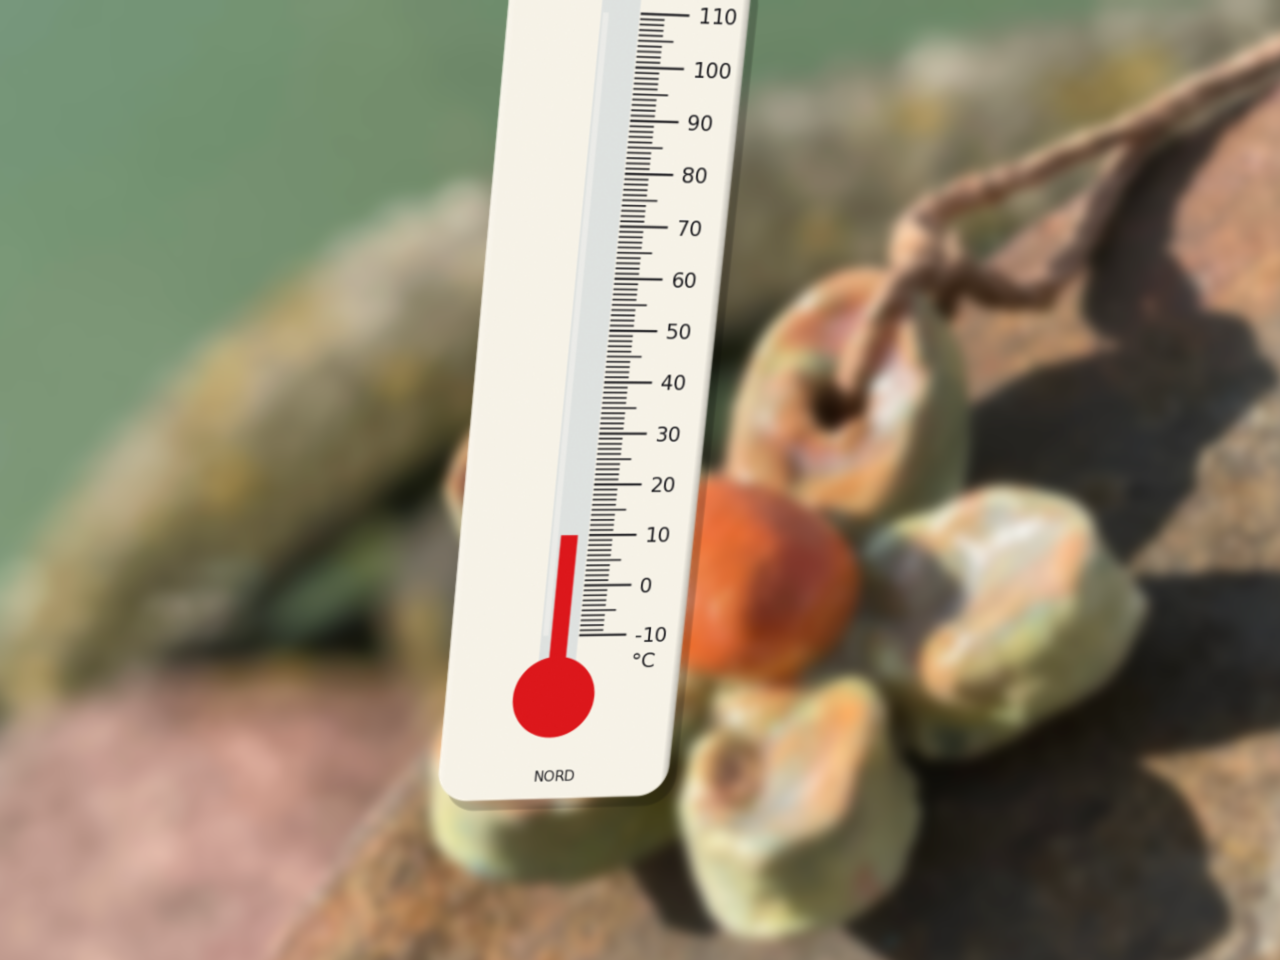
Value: 10 °C
